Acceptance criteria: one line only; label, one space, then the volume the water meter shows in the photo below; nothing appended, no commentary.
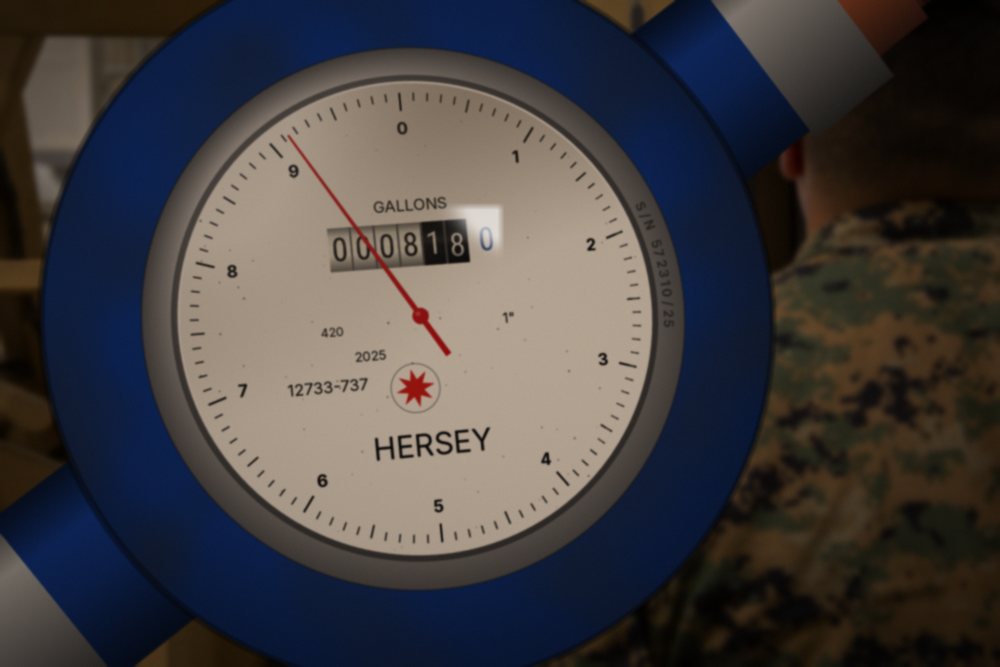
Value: 8179.1 gal
